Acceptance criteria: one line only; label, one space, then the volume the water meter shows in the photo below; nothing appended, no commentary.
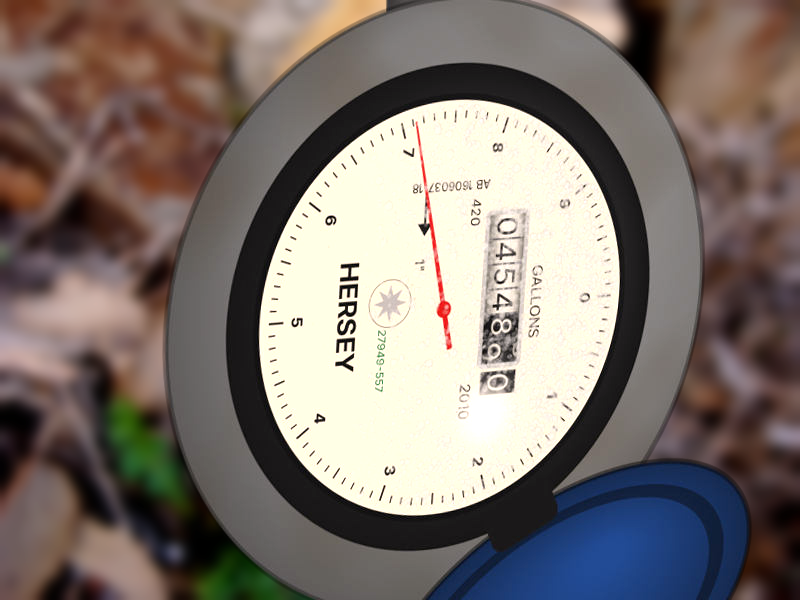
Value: 454887.1 gal
